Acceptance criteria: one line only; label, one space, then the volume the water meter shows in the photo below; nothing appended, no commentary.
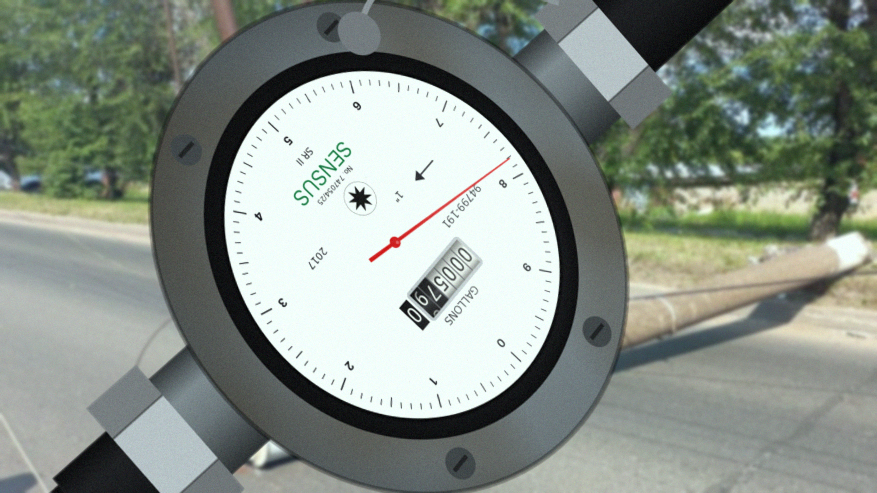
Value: 5787.8 gal
